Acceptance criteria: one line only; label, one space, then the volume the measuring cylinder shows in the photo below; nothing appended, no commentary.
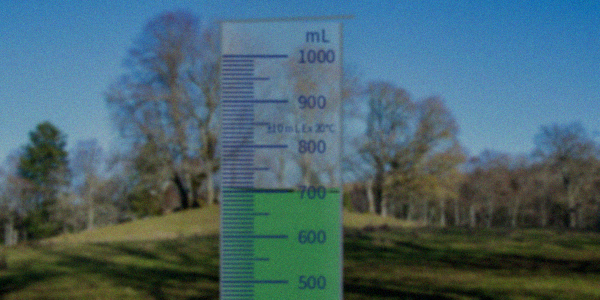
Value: 700 mL
